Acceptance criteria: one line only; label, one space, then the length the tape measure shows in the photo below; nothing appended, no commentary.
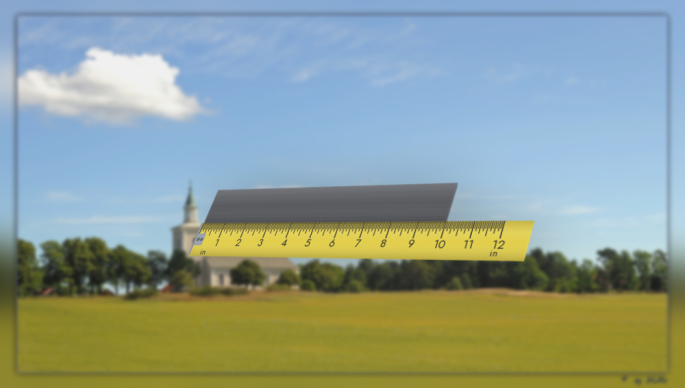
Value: 10 in
